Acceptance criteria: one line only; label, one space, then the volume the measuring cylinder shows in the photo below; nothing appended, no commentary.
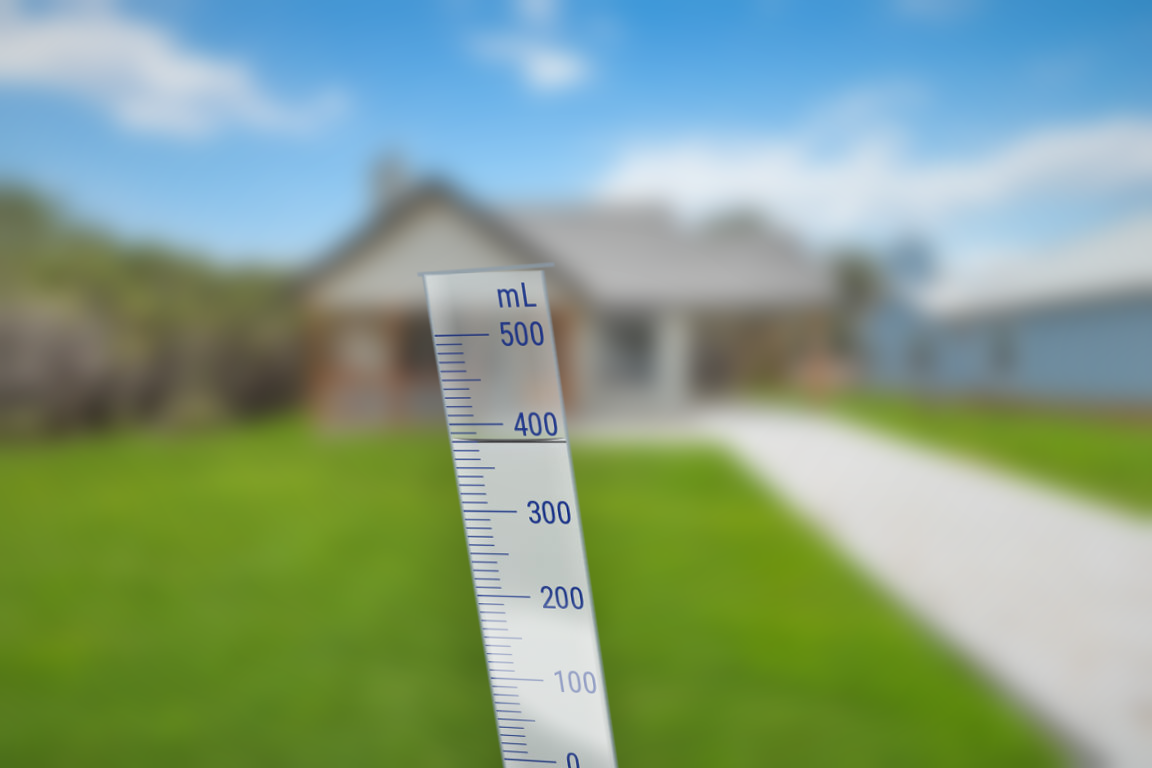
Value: 380 mL
